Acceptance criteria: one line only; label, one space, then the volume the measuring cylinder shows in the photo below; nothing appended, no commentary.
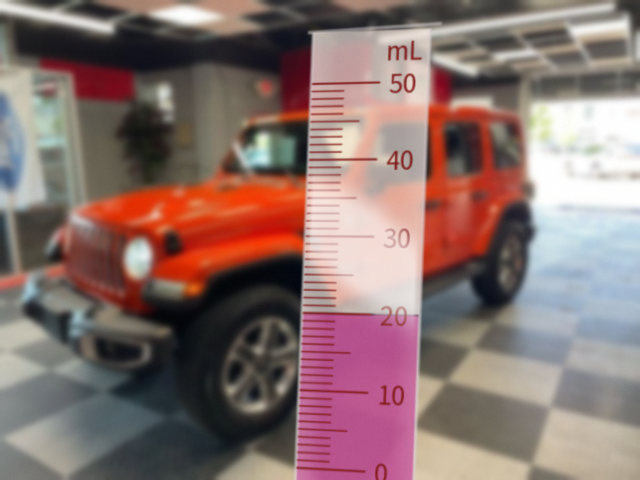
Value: 20 mL
